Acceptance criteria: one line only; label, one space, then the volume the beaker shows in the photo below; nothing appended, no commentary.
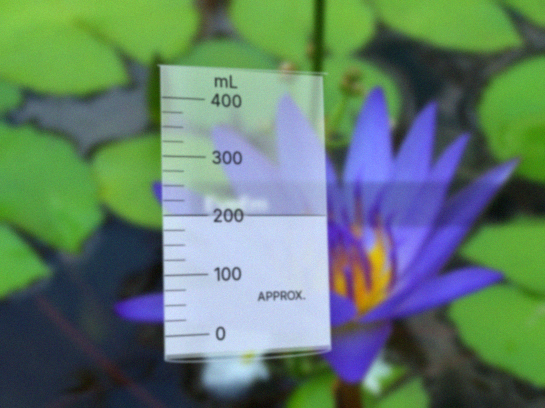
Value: 200 mL
